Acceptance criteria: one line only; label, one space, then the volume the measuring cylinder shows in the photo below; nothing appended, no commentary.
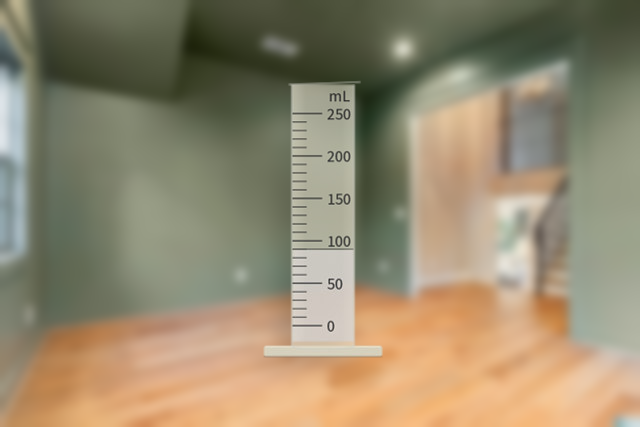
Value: 90 mL
